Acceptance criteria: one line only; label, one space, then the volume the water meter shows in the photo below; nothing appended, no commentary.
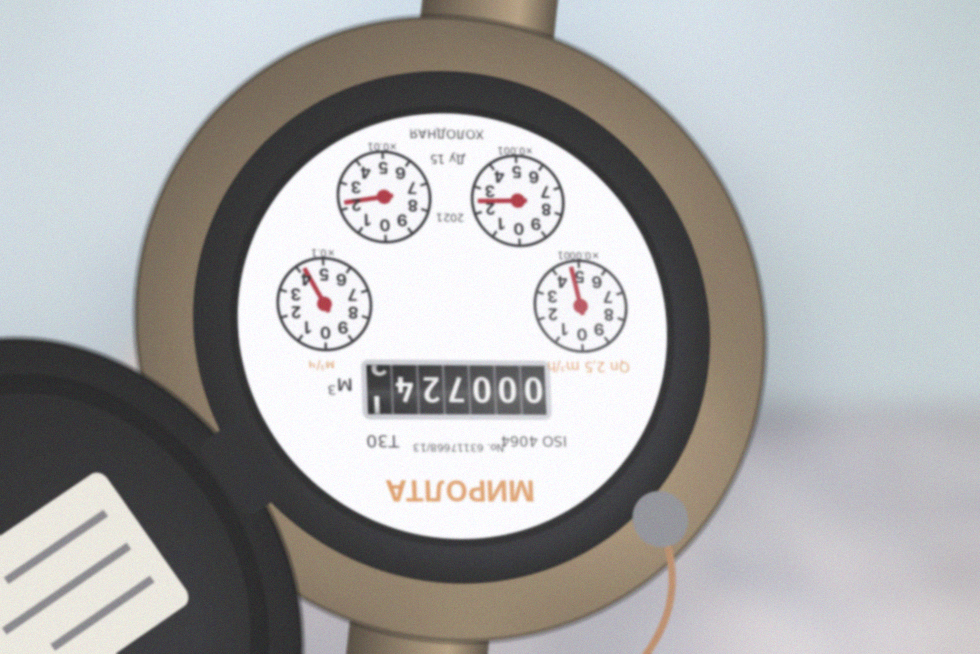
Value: 7241.4224 m³
